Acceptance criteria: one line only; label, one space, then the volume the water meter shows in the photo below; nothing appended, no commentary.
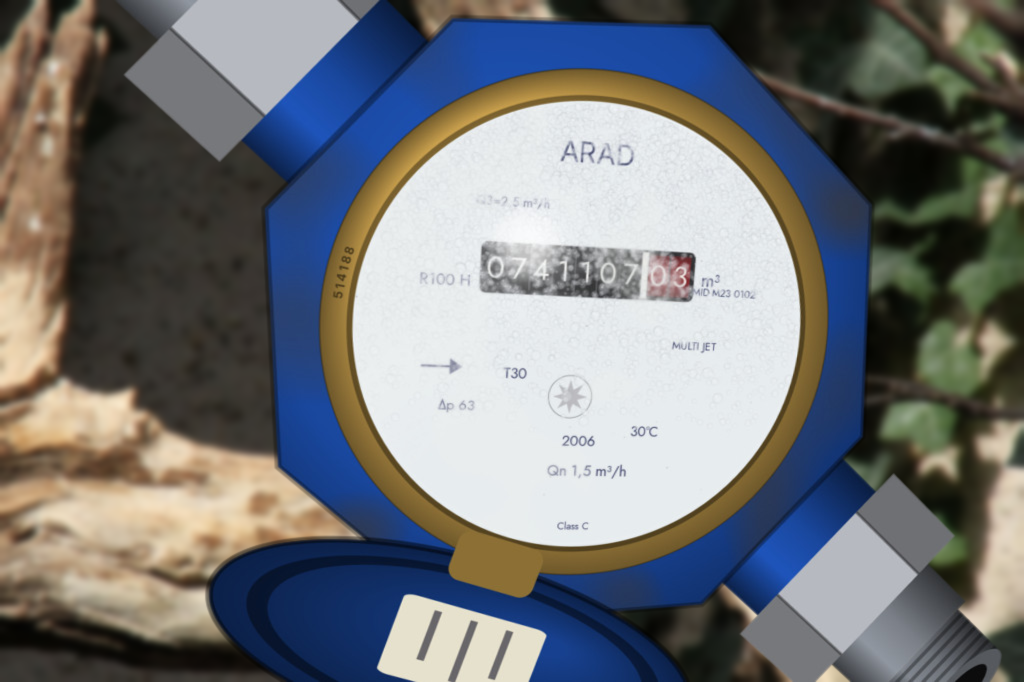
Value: 741107.03 m³
